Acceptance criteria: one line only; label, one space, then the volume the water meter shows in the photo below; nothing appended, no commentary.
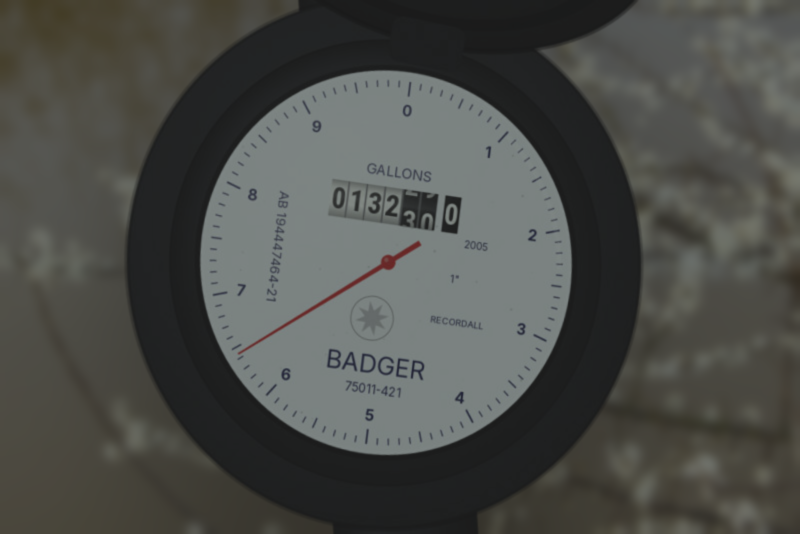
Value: 132296.4 gal
